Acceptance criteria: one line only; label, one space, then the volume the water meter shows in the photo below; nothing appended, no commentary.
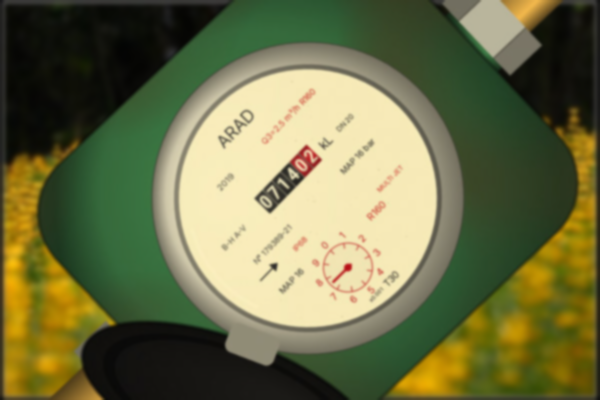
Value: 714.027 kL
